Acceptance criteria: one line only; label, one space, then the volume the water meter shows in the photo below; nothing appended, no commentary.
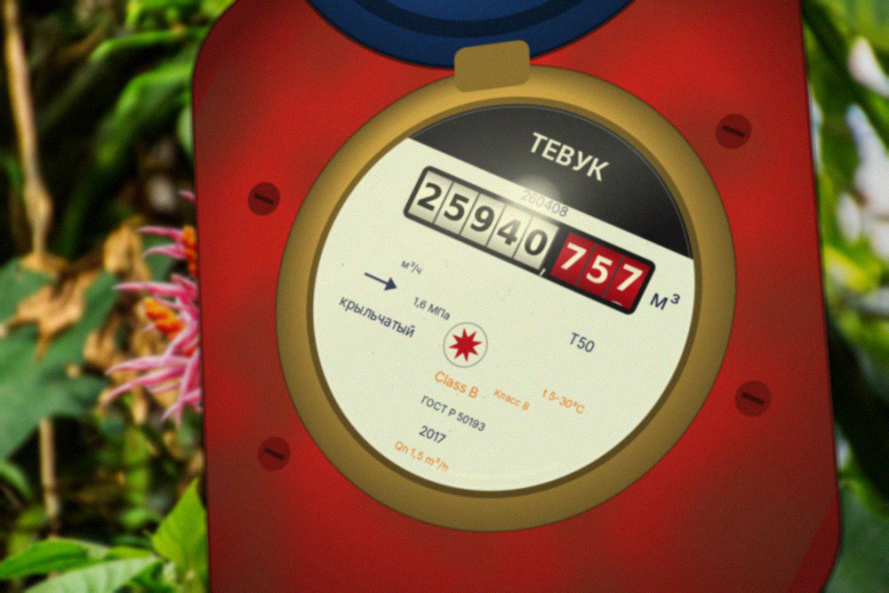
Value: 25940.757 m³
